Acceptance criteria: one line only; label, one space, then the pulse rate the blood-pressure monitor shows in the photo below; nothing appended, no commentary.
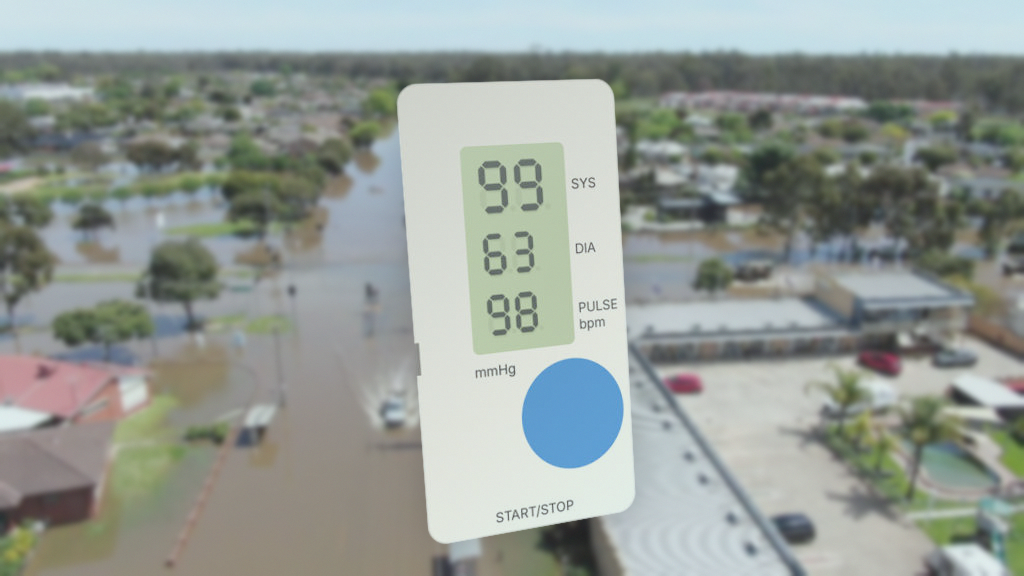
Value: 98 bpm
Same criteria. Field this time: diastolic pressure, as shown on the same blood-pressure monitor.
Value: 63 mmHg
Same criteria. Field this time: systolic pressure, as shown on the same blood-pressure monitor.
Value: 99 mmHg
